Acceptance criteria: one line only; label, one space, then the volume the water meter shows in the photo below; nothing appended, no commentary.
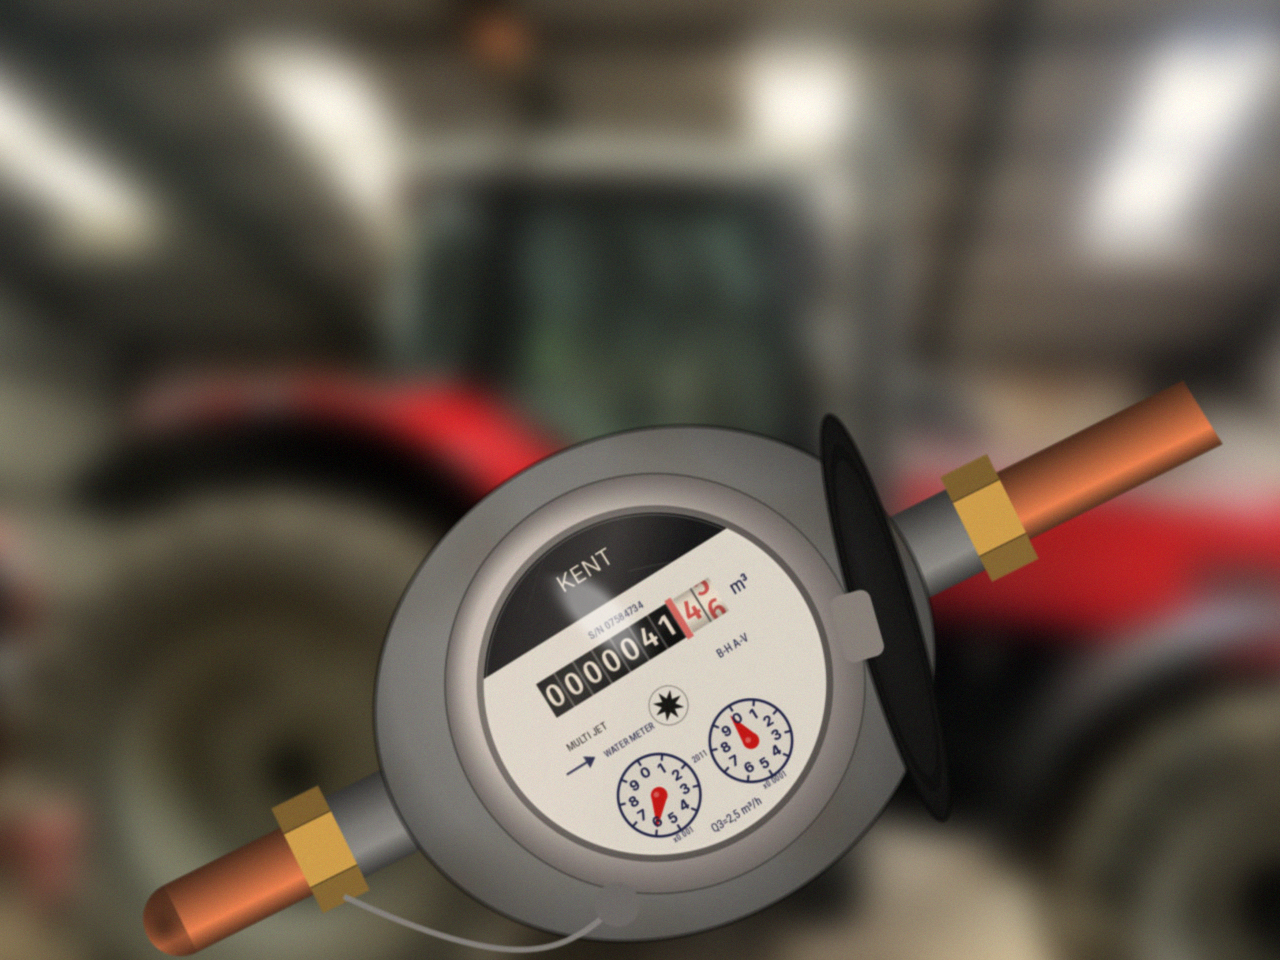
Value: 41.4559 m³
